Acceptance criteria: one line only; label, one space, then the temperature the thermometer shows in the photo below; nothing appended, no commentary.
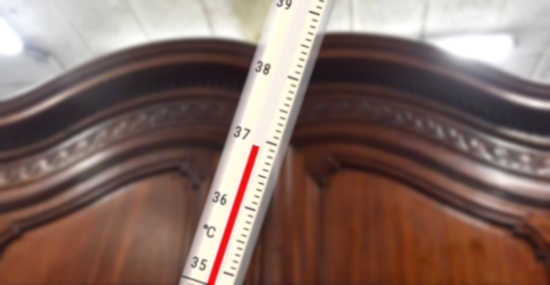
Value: 36.9 °C
